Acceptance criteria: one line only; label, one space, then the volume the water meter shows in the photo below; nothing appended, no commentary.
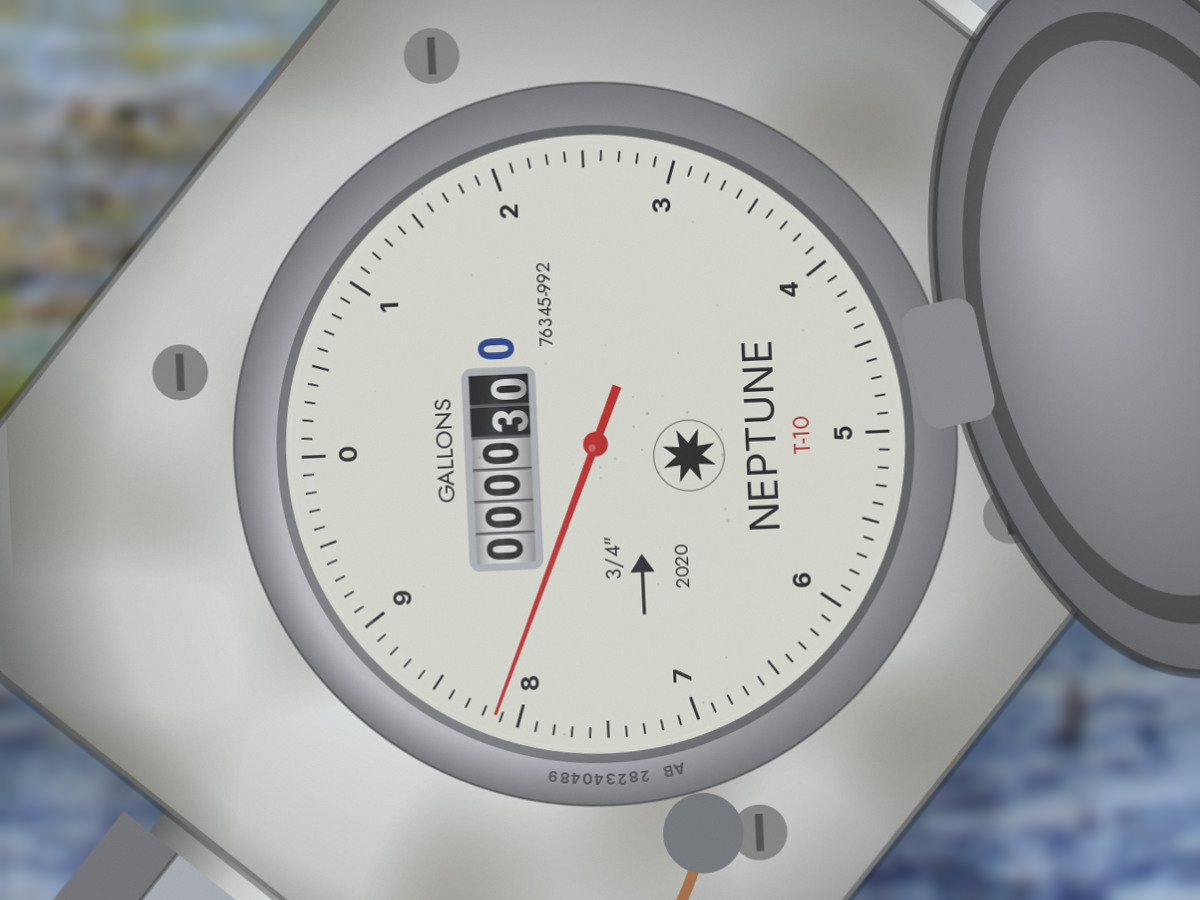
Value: 298.1 gal
